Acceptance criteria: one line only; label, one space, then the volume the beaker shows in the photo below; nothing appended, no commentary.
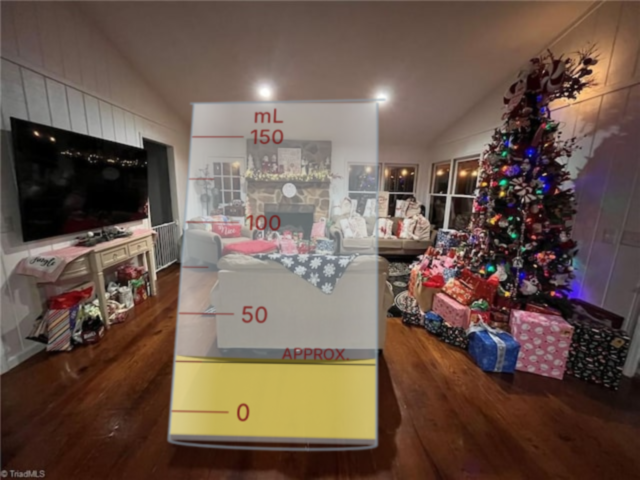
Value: 25 mL
